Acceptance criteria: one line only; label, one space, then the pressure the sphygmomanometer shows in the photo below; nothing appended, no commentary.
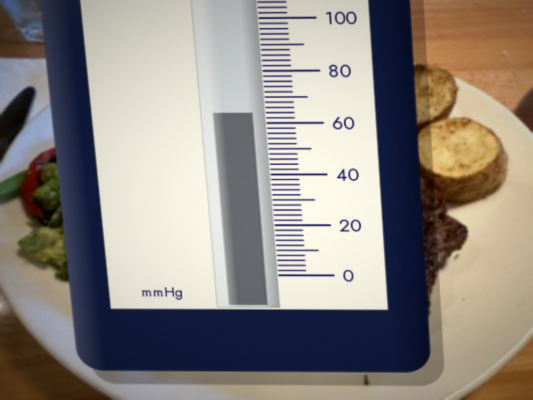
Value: 64 mmHg
